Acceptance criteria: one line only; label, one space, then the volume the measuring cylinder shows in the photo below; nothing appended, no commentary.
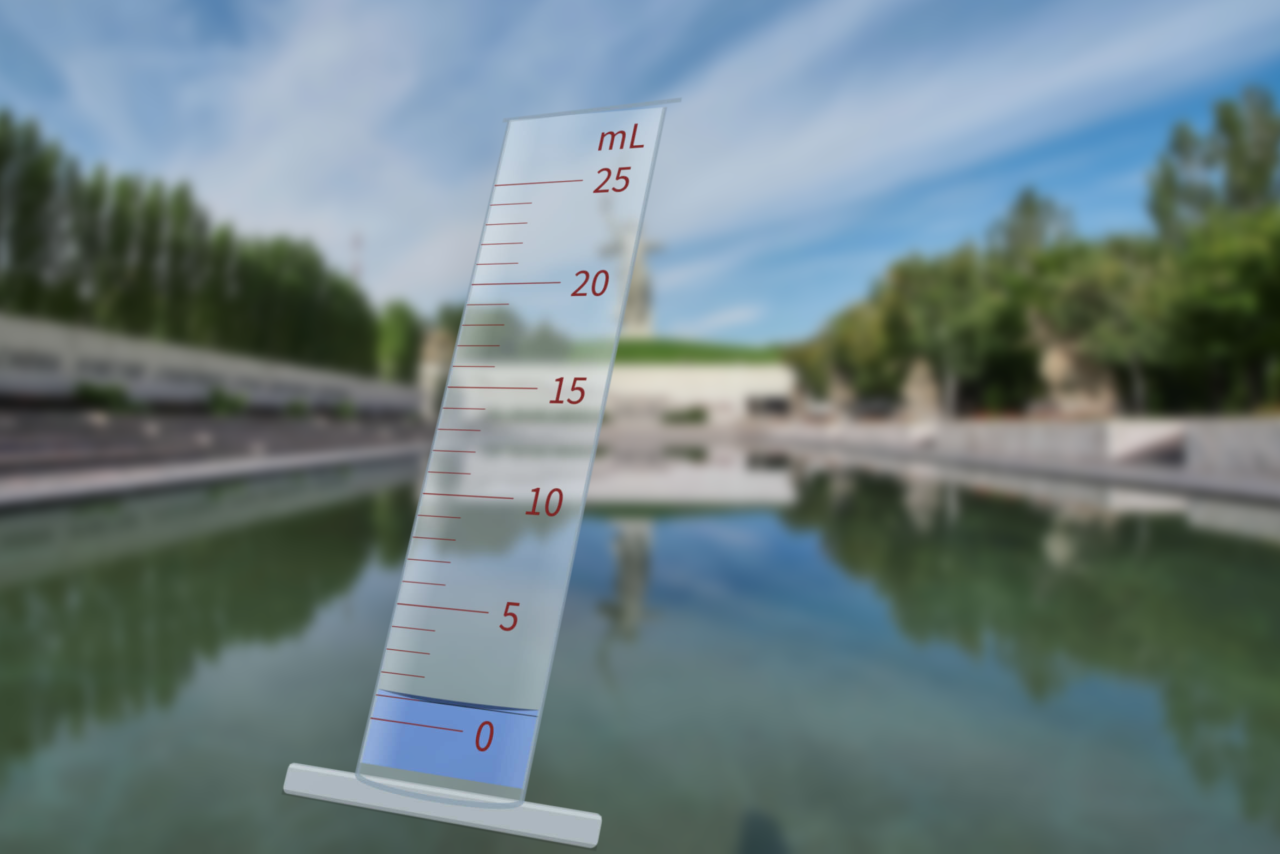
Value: 1 mL
